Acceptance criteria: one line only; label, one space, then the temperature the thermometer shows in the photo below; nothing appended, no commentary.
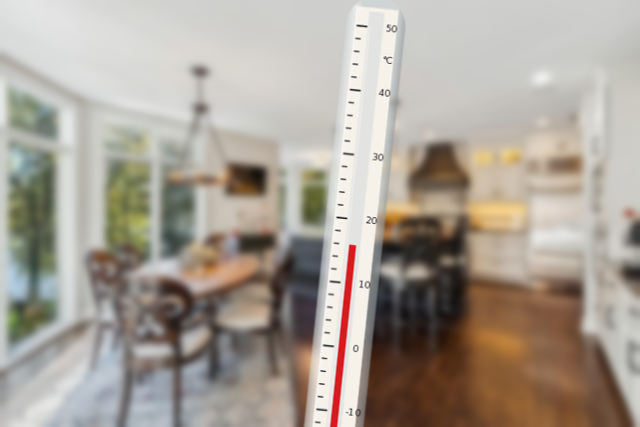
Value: 16 °C
